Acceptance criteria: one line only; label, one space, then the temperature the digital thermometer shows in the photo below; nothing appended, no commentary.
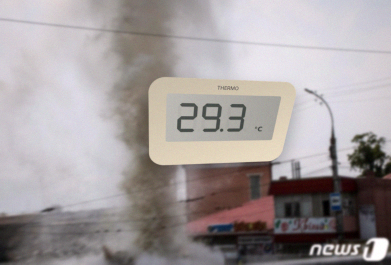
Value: 29.3 °C
